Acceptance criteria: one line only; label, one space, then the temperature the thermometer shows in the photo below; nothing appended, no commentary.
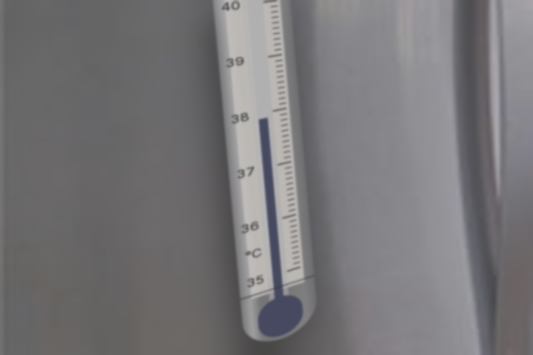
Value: 37.9 °C
